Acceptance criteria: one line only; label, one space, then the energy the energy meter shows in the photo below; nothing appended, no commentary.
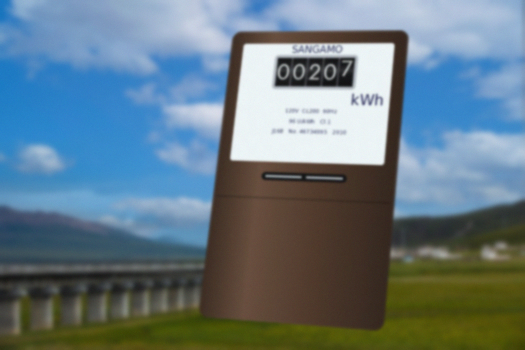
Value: 207 kWh
